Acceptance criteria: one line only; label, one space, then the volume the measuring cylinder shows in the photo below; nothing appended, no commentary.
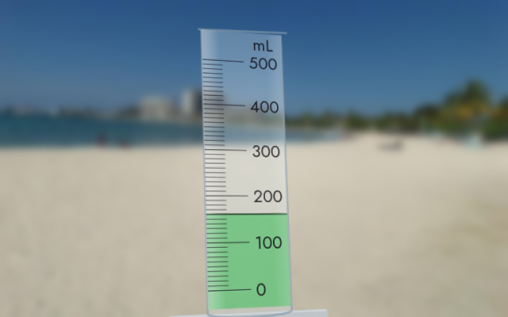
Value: 160 mL
